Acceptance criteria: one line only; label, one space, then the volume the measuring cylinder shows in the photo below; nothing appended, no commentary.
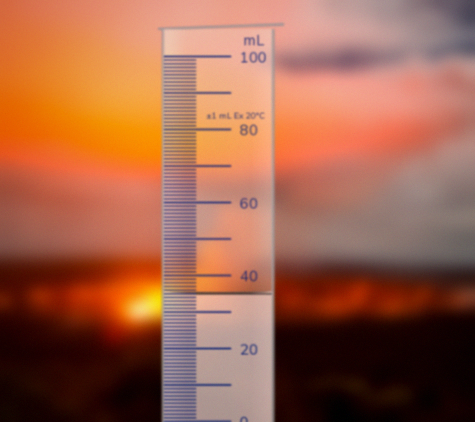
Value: 35 mL
